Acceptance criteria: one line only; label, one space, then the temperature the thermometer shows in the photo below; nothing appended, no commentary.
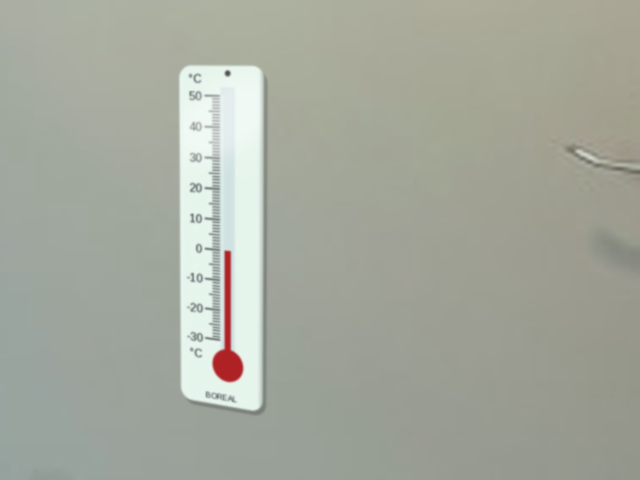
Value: 0 °C
